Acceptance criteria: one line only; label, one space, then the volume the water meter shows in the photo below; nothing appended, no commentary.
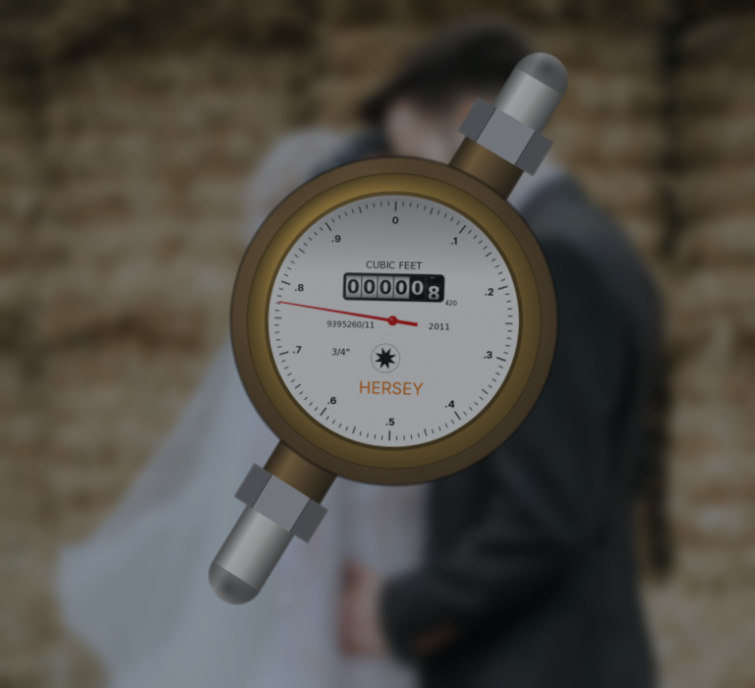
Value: 7.77 ft³
